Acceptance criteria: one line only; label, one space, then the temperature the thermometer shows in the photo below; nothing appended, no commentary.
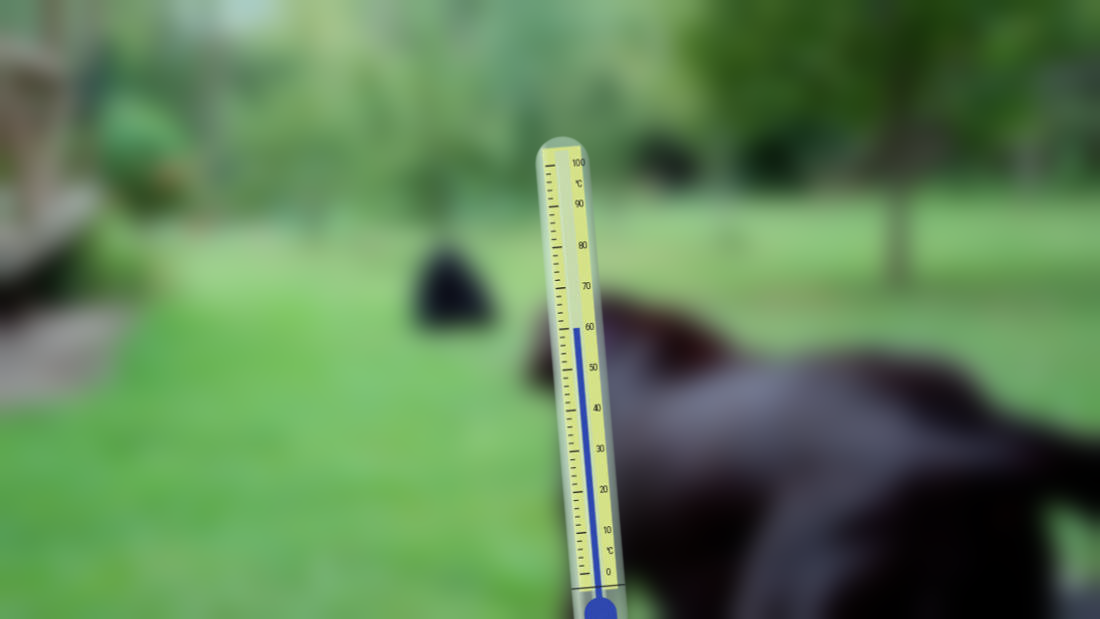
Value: 60 °C
